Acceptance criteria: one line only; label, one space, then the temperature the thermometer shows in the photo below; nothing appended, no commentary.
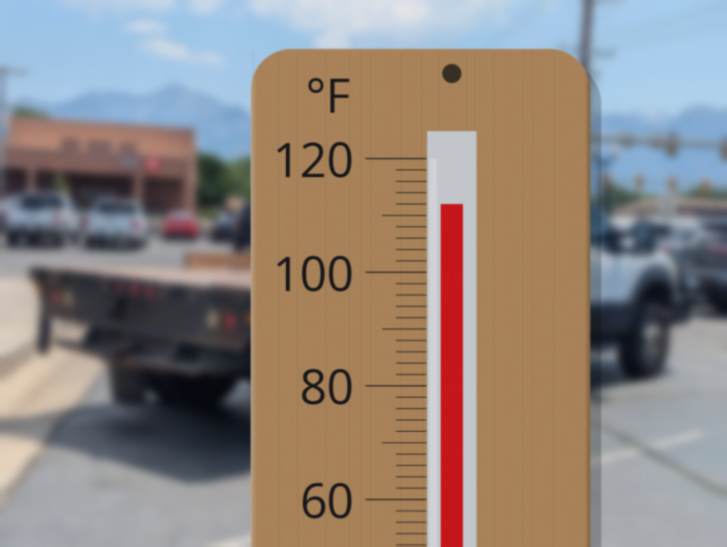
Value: 112 °F
